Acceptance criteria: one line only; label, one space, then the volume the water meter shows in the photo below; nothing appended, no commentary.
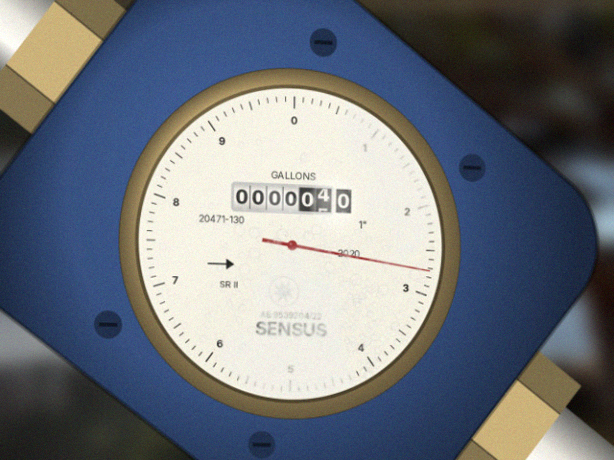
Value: 42.7 gal
